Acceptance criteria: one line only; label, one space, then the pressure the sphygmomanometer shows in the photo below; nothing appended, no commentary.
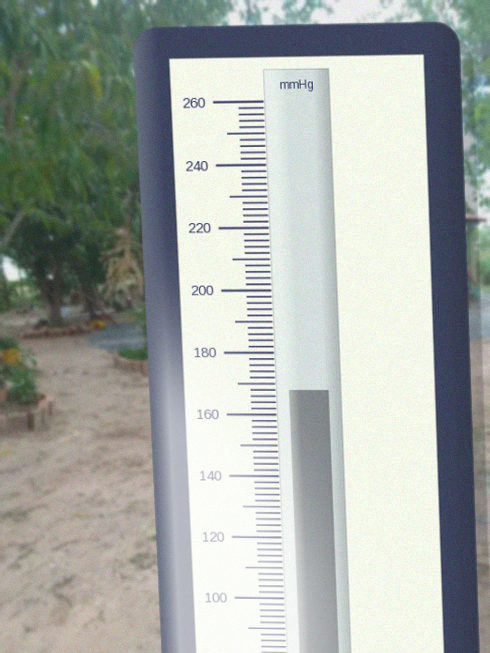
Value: 168 mmHg
